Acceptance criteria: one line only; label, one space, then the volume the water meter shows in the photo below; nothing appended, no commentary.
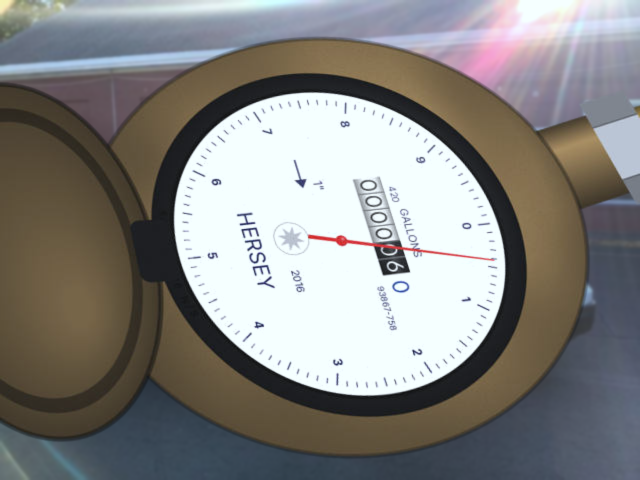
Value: 60.4 gal
